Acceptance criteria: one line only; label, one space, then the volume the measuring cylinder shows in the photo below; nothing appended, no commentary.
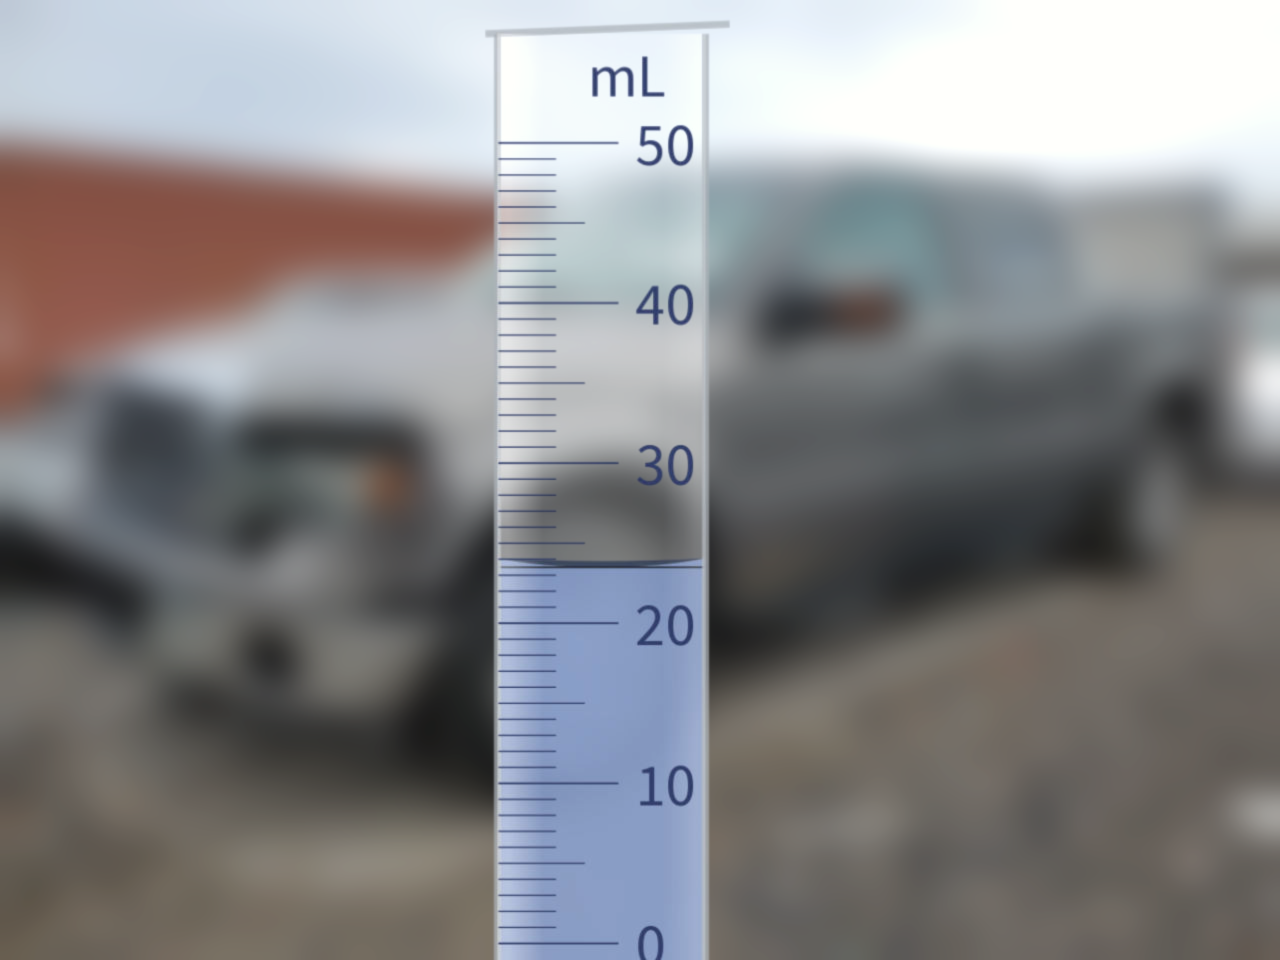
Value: 23.5 mL
